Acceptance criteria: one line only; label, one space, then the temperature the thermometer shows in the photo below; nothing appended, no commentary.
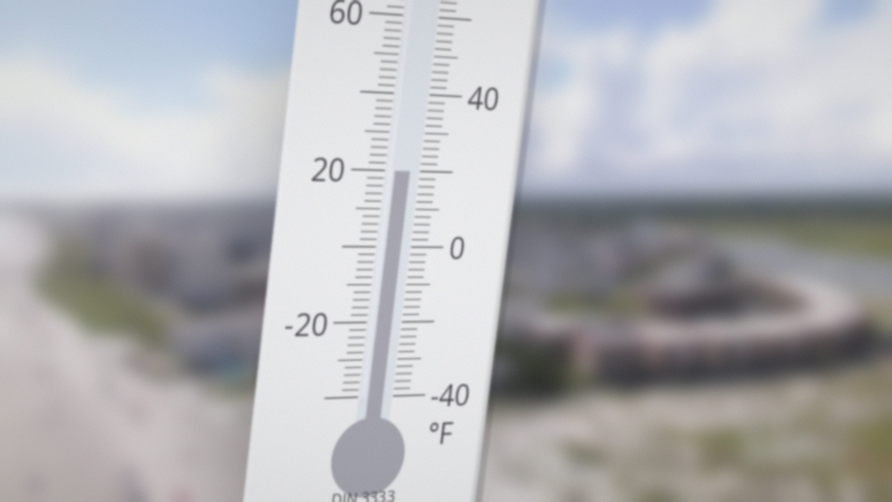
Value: 20 °F
